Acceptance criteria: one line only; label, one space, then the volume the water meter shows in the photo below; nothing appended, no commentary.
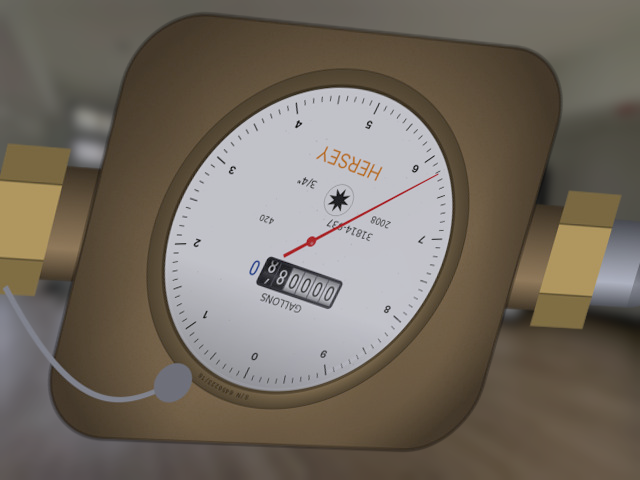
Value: 876.2 gal
